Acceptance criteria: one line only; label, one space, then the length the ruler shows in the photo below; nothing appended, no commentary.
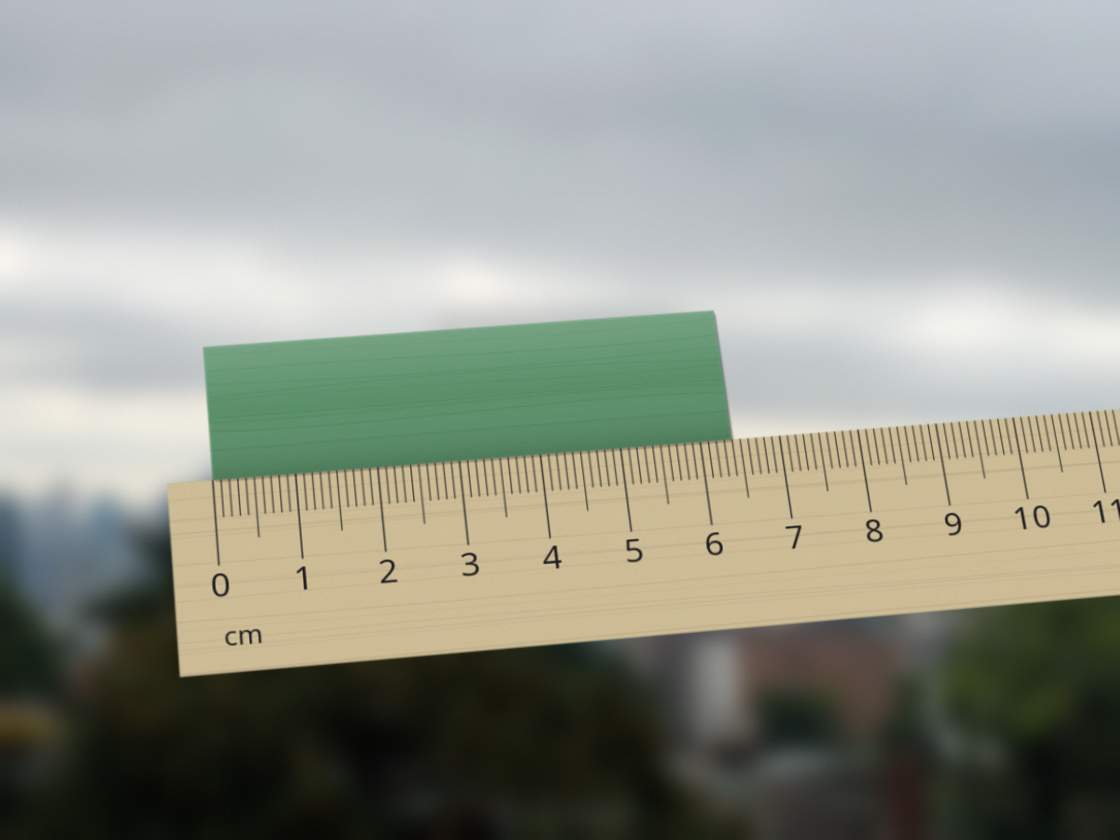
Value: 6.4 cm
